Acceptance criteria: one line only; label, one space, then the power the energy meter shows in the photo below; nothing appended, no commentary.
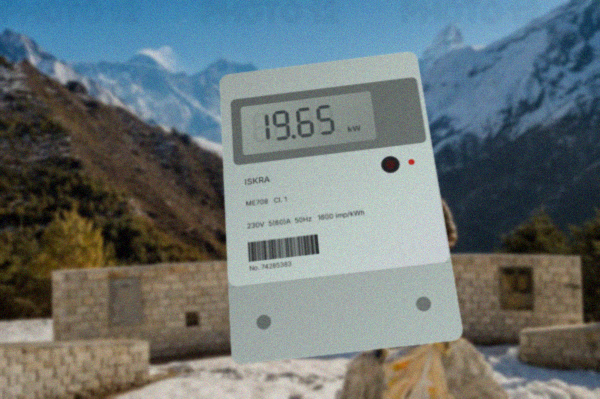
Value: 19.65 kW
